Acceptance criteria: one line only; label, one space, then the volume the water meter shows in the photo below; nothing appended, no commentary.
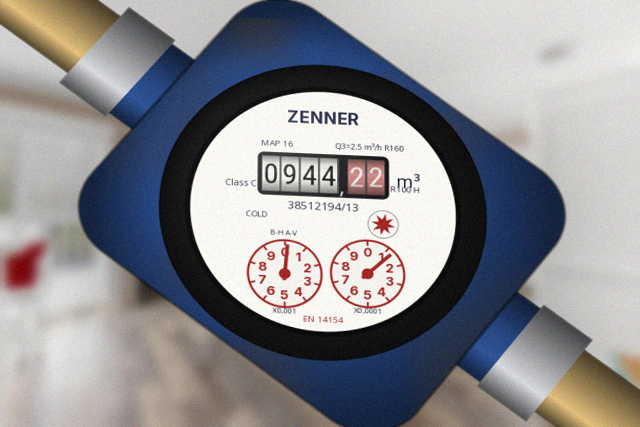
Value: 944.2201 m³
